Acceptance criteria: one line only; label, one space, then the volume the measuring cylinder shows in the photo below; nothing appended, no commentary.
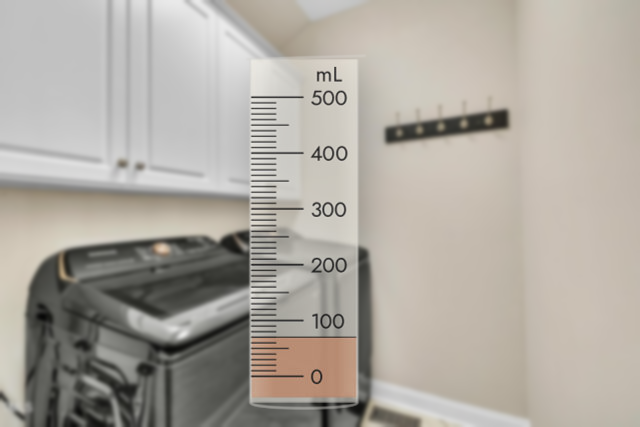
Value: 70 mL
